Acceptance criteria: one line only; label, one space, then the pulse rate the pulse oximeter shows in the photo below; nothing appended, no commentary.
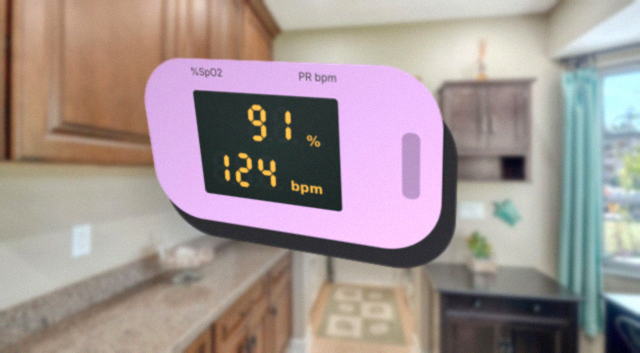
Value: 124 bpm
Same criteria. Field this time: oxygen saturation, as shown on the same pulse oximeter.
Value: 91 %
